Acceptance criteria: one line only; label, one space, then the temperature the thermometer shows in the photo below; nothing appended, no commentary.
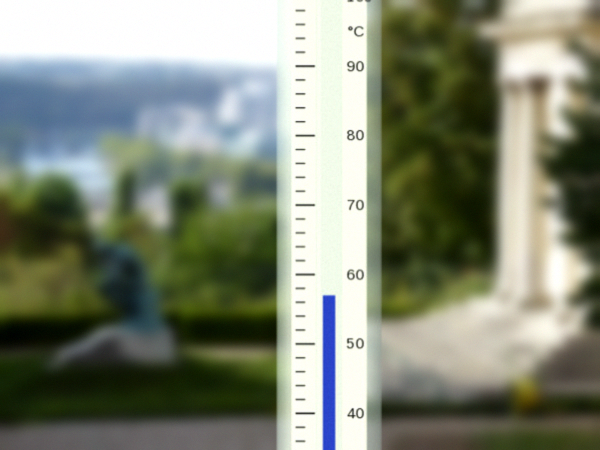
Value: 57 °C
